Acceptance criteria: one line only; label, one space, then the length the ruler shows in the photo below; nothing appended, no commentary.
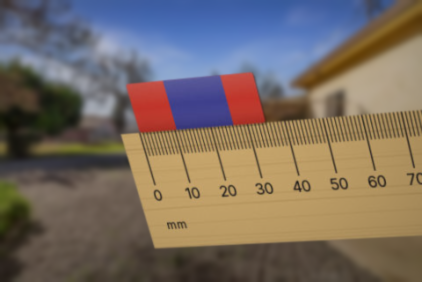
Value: 35 mm
